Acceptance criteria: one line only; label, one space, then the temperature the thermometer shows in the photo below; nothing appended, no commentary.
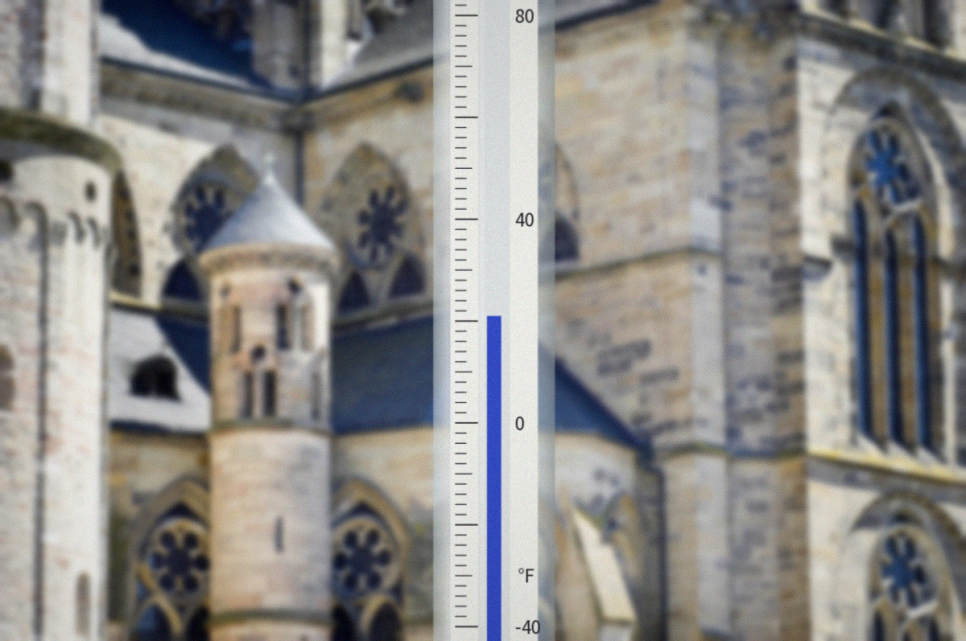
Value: 21 °F
